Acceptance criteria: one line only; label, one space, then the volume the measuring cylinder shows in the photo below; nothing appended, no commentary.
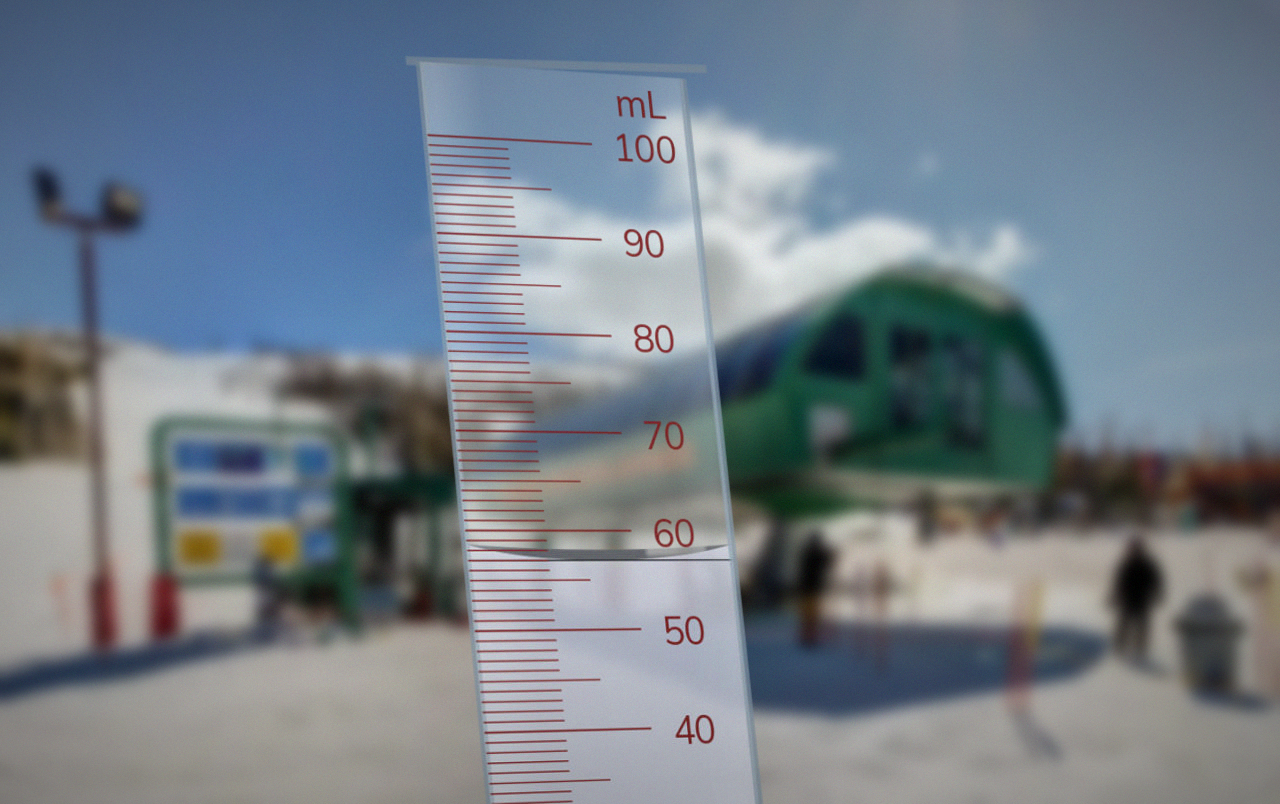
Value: 57 mL
